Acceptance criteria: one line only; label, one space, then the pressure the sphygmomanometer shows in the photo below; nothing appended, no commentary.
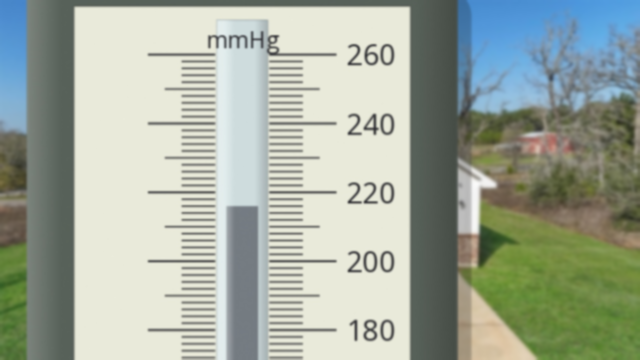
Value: 216 mmHg
